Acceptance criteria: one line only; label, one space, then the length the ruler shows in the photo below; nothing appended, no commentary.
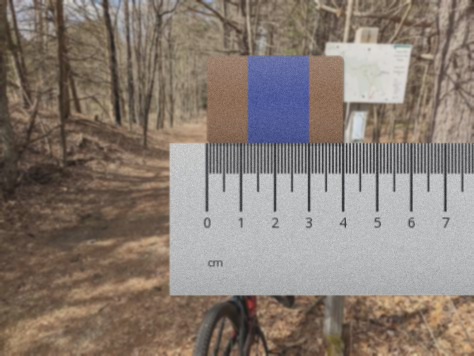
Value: 4 cm
